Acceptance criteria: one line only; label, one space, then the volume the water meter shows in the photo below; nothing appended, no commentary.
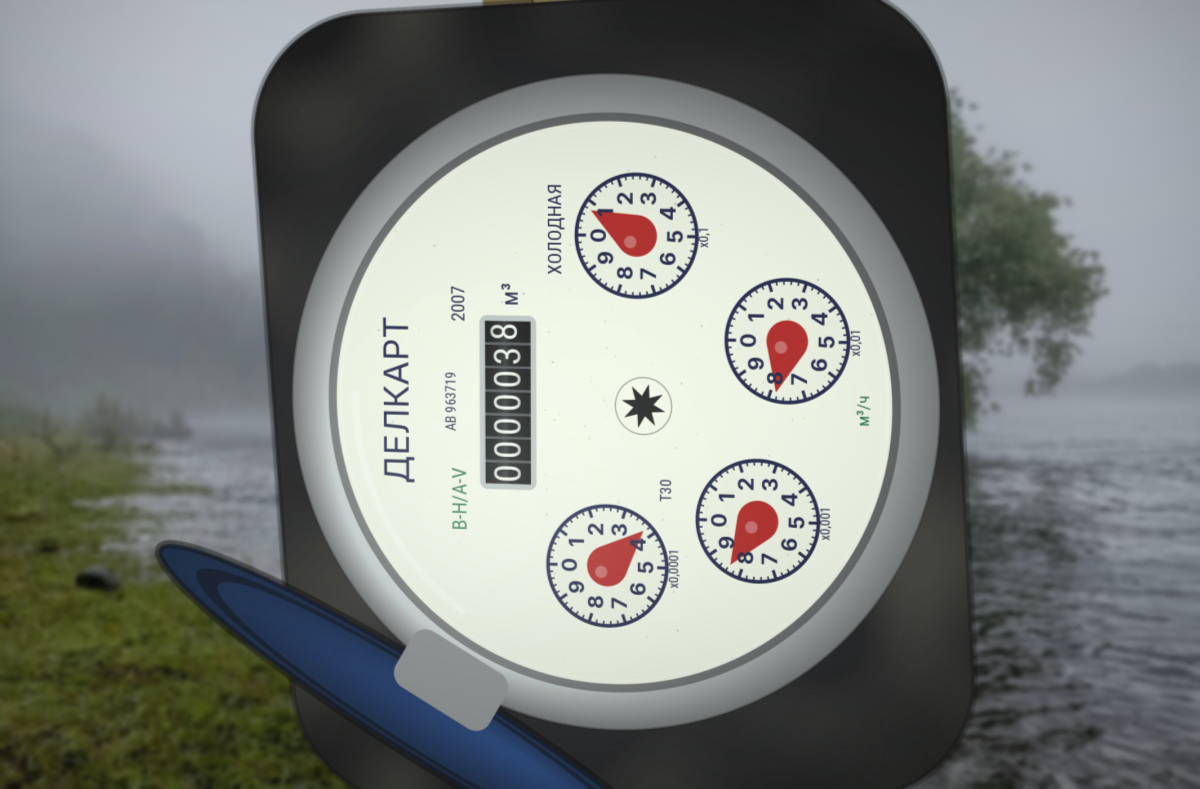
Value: 38.0783 m³
